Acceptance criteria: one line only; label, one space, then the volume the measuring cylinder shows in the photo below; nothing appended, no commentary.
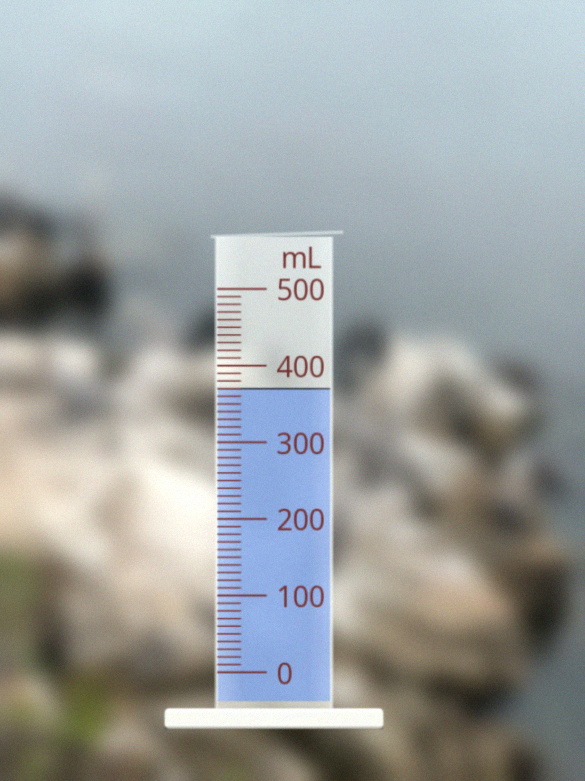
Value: 370 mL
